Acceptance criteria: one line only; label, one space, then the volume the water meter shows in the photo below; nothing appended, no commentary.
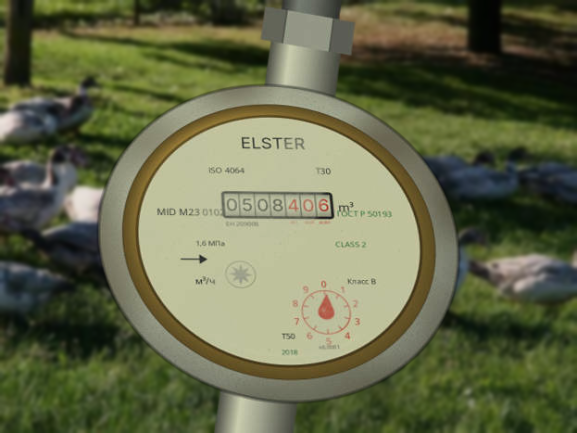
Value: 508.4060 m³
